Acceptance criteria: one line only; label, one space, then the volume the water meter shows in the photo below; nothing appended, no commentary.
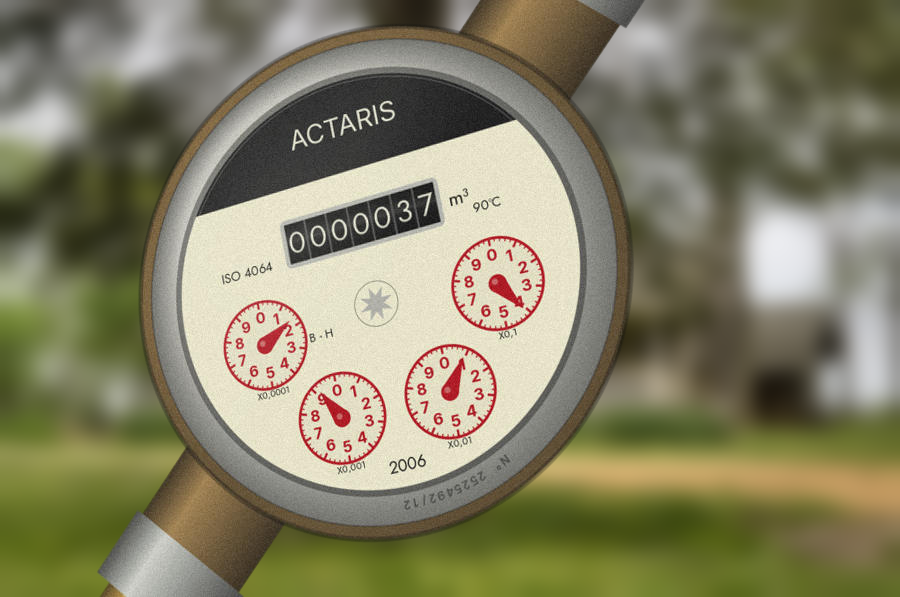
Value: 37.4091 m³
